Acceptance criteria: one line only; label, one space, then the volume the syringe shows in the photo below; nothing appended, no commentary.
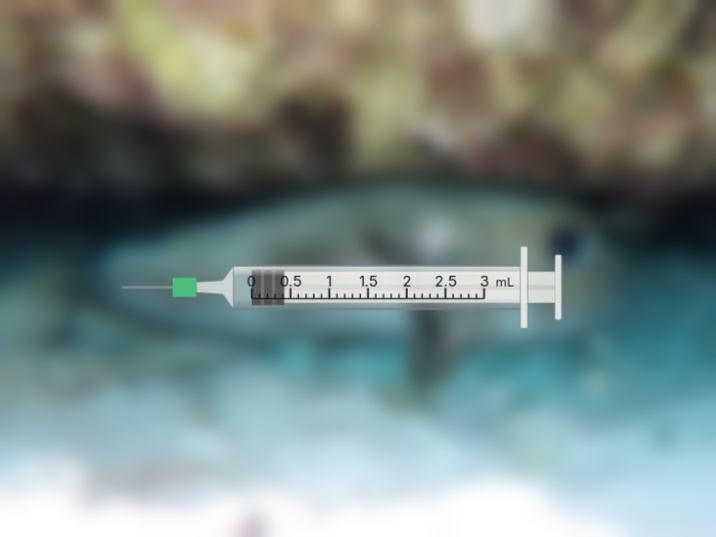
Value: 0 mL
